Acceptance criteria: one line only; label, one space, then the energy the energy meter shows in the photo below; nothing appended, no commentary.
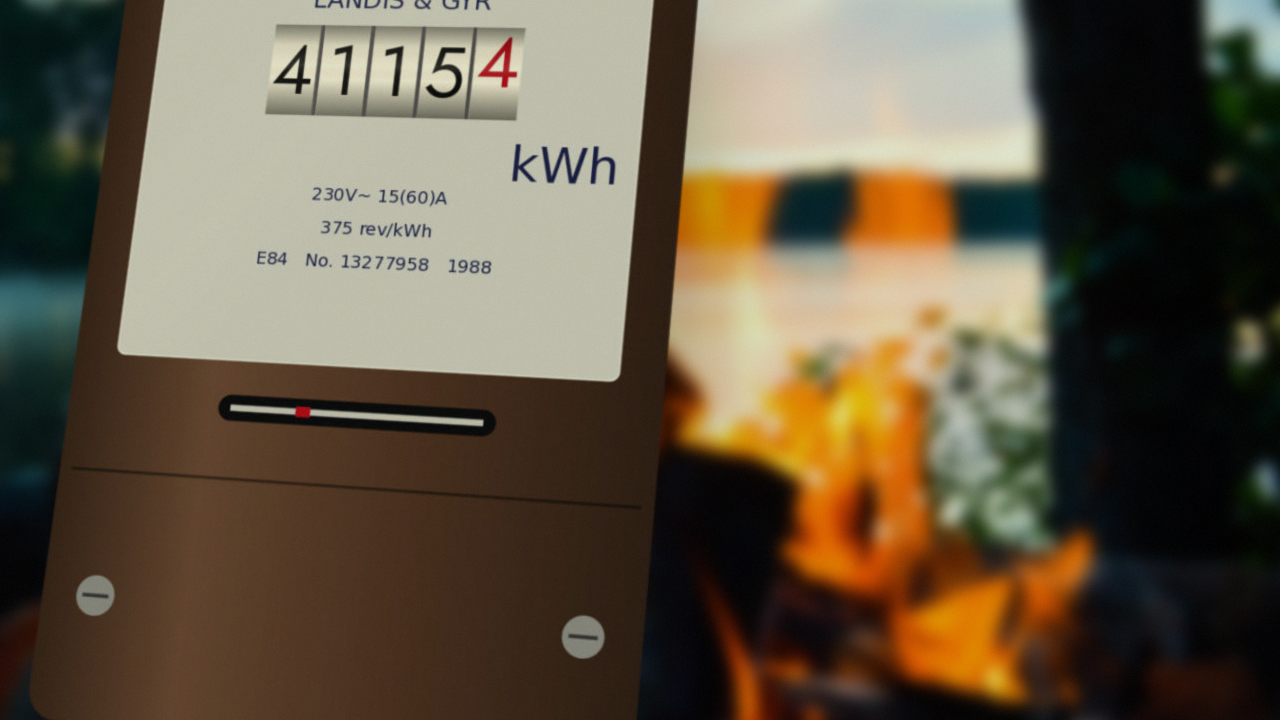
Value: 4115.4 kWh
